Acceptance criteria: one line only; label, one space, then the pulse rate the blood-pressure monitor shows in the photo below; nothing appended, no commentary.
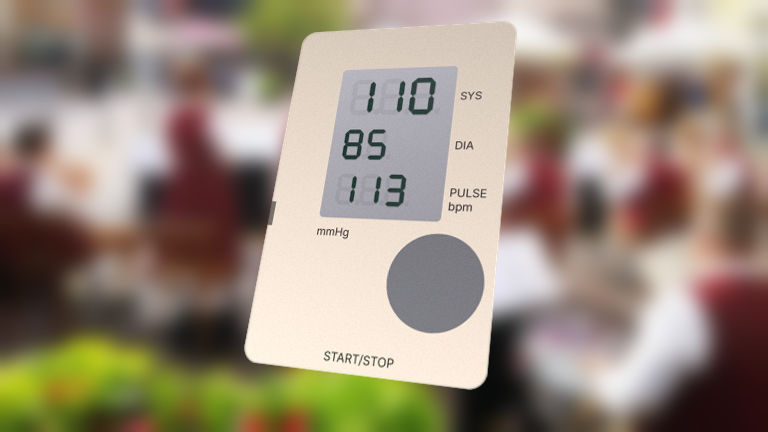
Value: 113 bpm
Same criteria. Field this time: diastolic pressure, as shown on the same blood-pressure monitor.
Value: 85 mmHg
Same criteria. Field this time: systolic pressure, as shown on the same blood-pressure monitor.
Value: 110 mmHg
